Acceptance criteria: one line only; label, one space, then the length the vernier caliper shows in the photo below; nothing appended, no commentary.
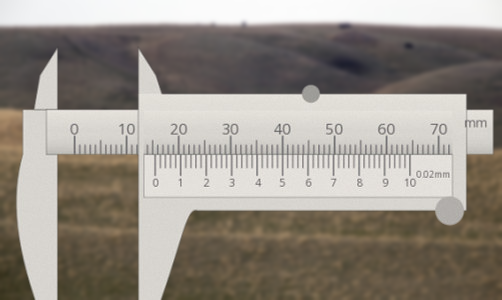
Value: 15.5 mm
